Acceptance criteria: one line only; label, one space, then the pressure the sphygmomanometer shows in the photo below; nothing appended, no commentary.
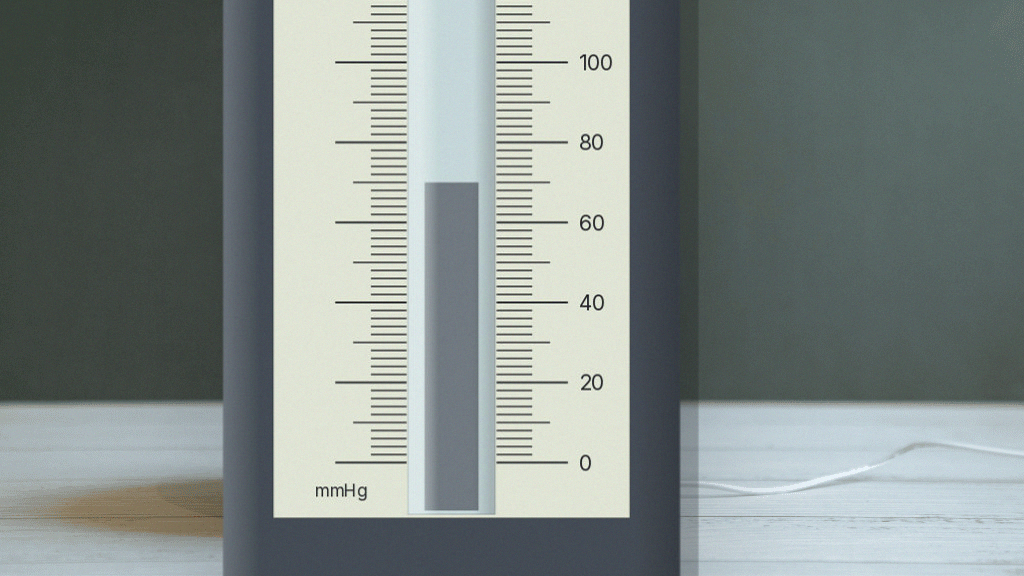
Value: 70 mmHg
